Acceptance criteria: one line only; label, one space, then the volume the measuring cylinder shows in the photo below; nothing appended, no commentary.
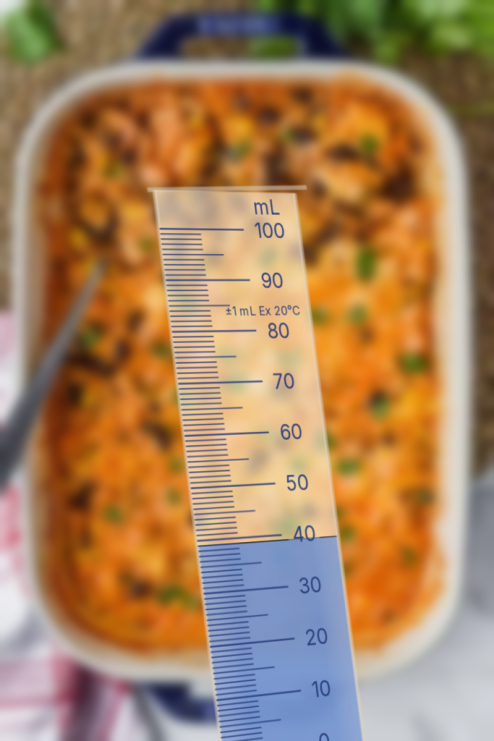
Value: 39 mL
